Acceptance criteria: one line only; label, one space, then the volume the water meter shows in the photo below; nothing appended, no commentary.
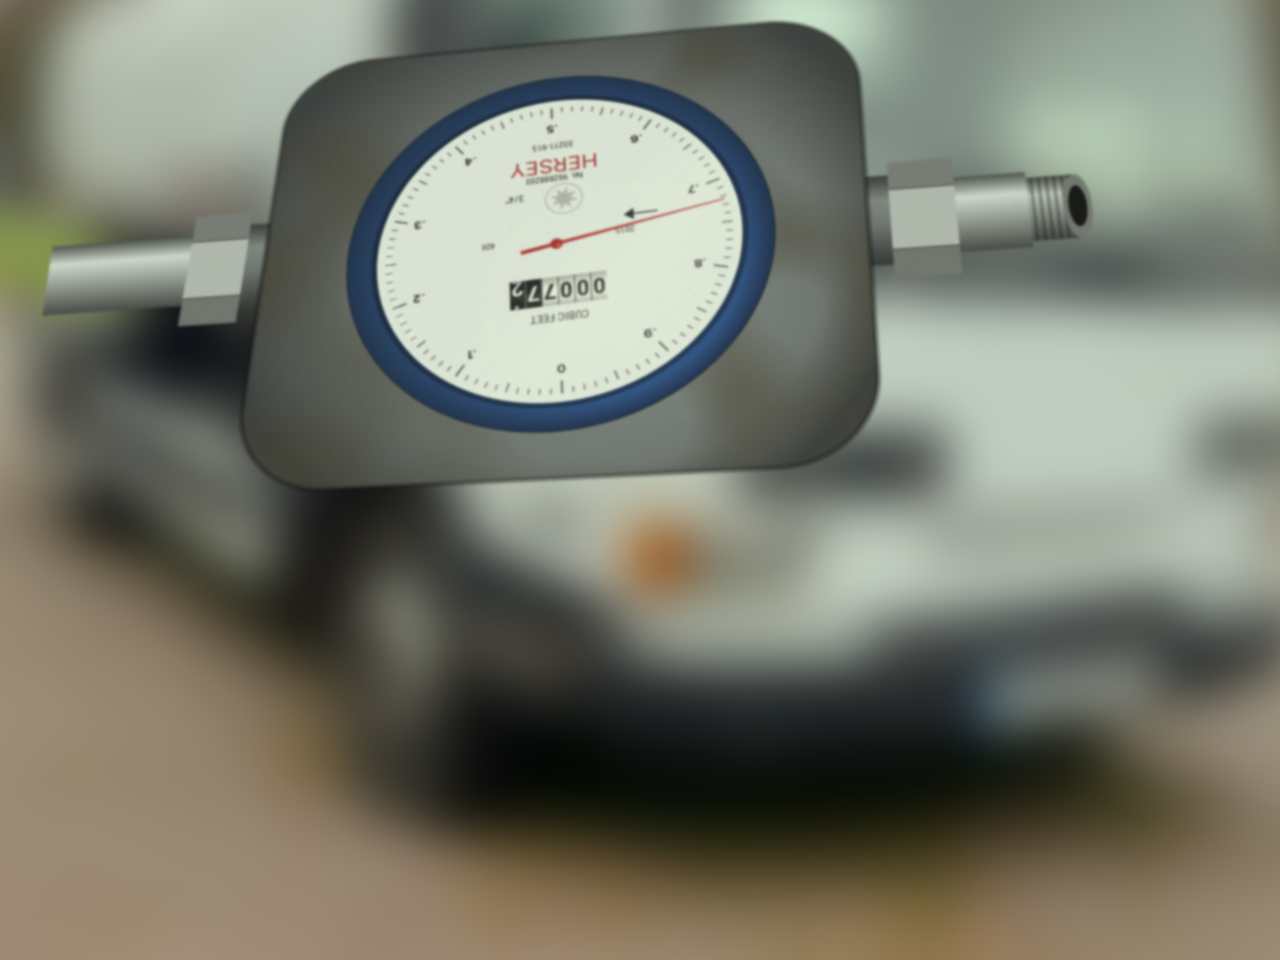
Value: 771.72 ft³
